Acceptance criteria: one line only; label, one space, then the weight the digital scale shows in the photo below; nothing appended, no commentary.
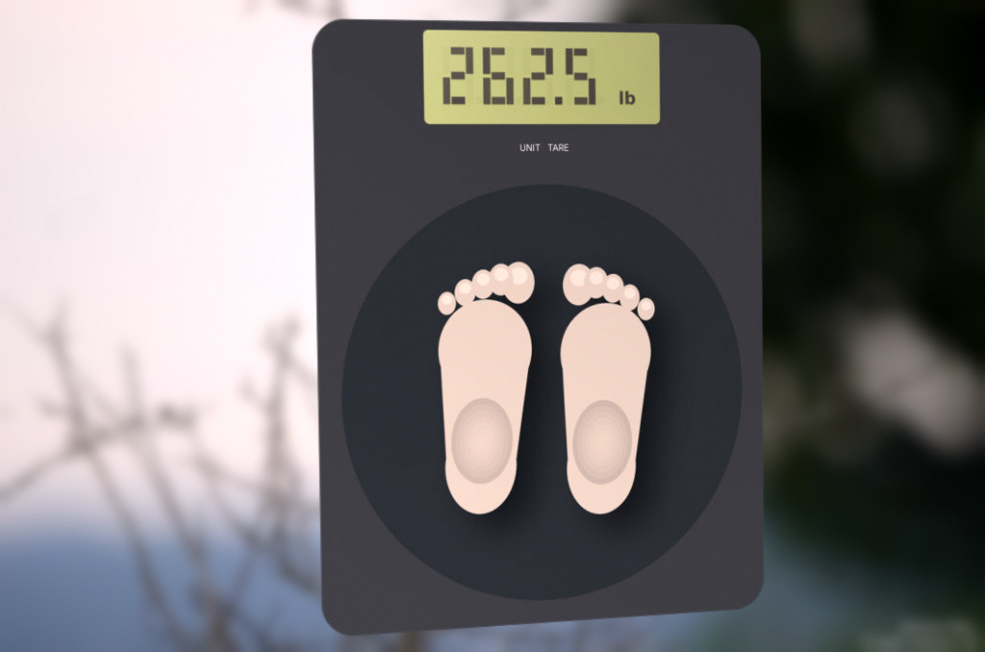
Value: 262.5 lb
